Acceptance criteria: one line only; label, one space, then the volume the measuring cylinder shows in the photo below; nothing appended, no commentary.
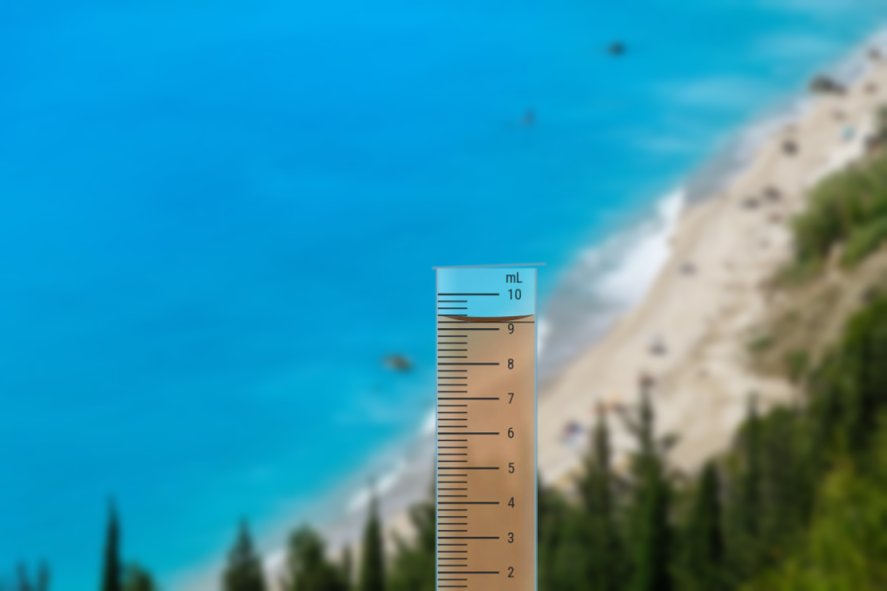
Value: 9.2 mL
